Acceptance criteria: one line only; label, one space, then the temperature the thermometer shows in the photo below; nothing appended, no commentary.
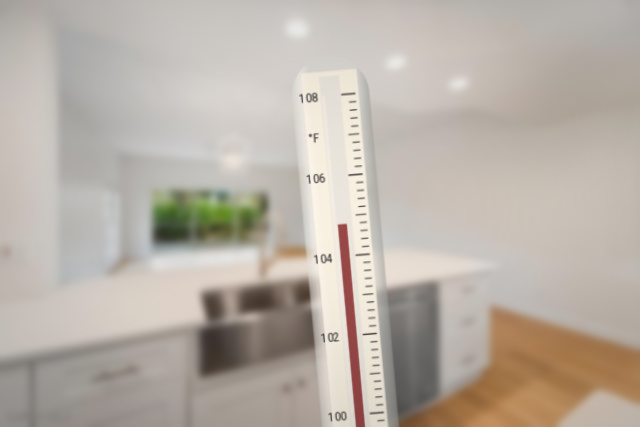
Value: 104.8 °F
